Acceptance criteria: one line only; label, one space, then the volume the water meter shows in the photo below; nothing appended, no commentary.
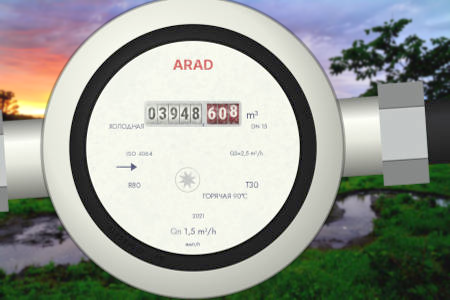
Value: 3948.608 m³
